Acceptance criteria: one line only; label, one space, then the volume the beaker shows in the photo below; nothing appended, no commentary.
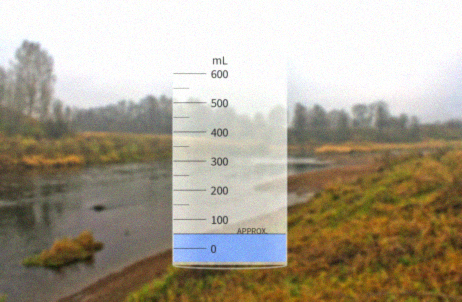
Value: 50 mL
